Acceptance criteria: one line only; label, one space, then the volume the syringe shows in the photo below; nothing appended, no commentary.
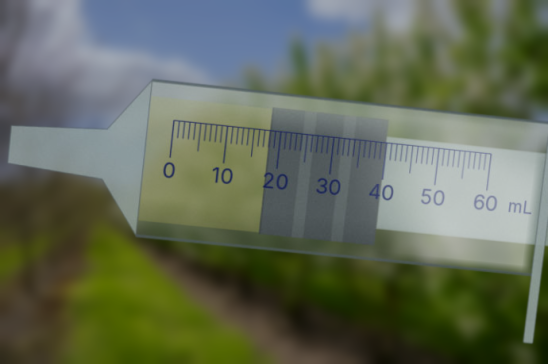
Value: 18 mL
